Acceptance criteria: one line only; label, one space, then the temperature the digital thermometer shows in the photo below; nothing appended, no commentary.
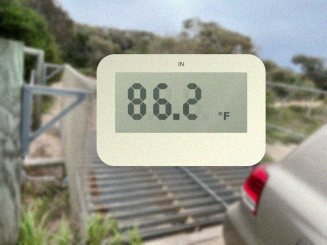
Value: 86.2 °F
